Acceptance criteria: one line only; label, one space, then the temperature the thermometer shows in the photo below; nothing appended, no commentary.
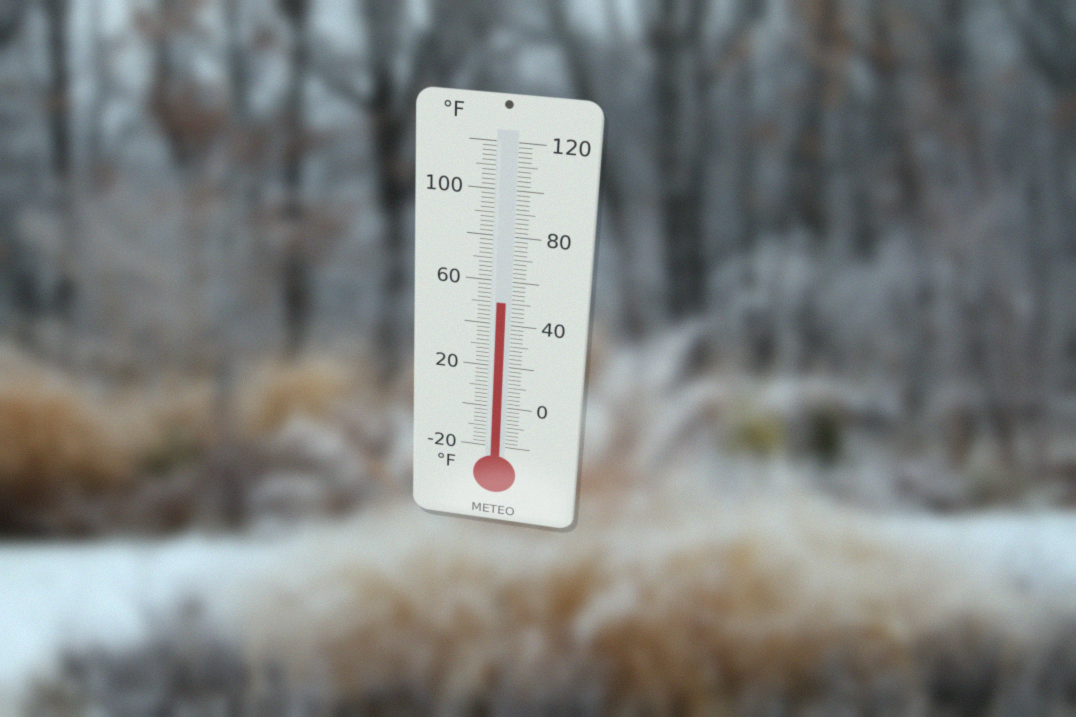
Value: 50 °F
